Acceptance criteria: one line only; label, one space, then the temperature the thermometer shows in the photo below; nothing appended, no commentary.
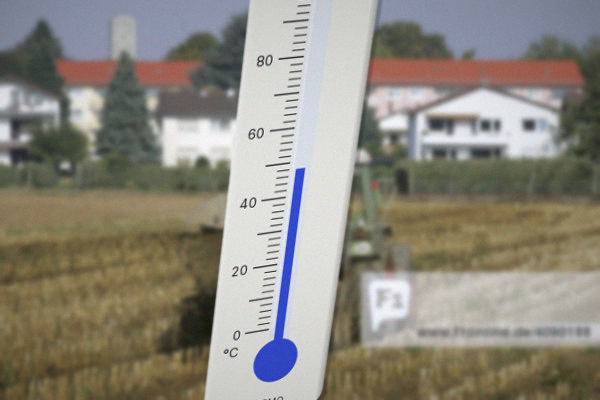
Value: 48 °C
